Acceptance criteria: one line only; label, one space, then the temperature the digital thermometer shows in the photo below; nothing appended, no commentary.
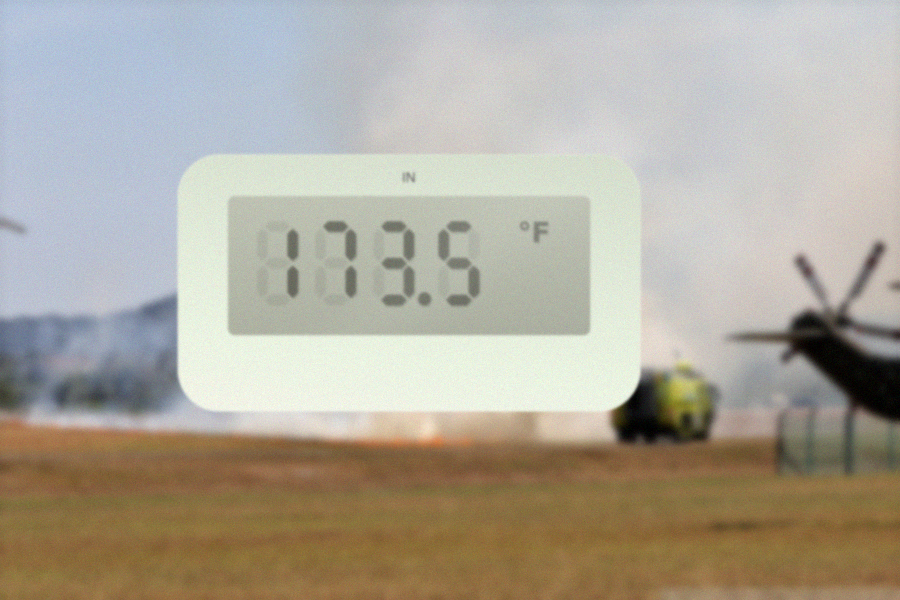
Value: 173.5 °F
